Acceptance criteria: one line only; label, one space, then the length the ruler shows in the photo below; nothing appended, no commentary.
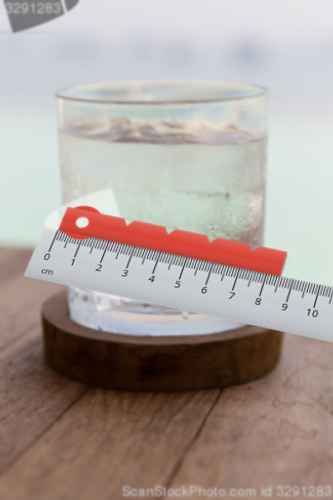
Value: 8.5 cm
